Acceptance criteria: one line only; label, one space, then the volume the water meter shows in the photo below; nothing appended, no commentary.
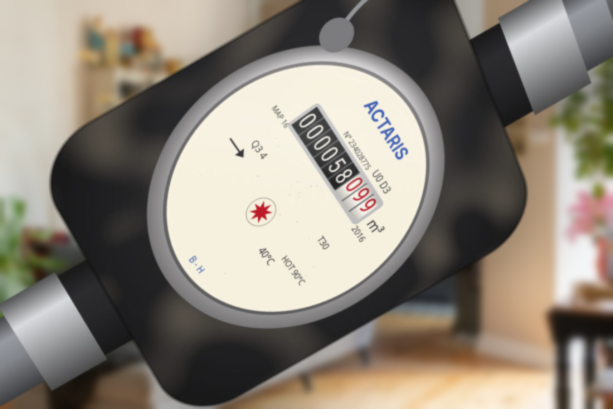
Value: 58.099 m³
